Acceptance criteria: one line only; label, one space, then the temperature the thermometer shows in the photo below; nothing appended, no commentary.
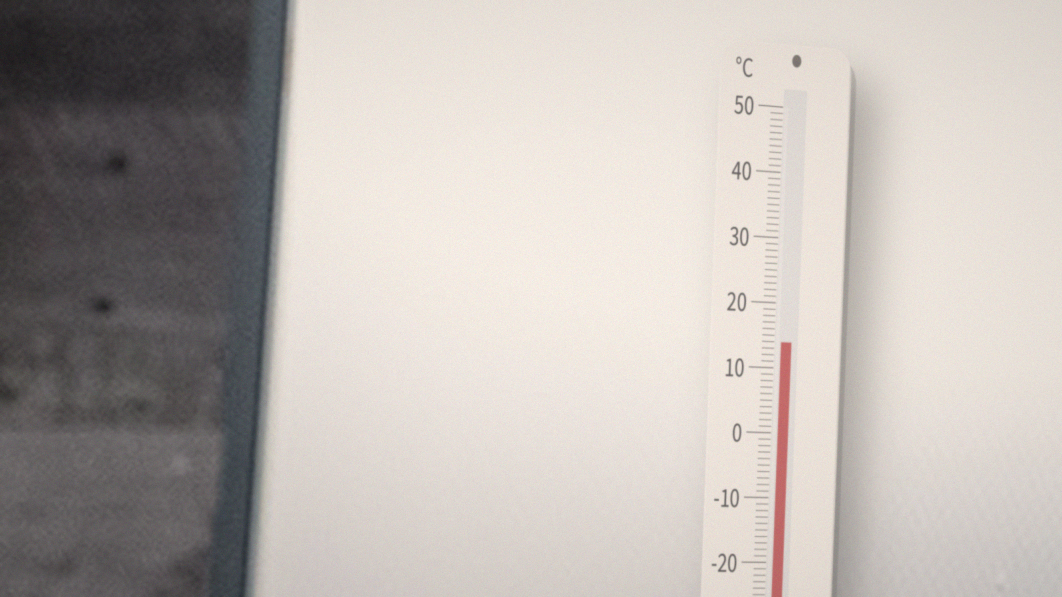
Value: 14 °C
